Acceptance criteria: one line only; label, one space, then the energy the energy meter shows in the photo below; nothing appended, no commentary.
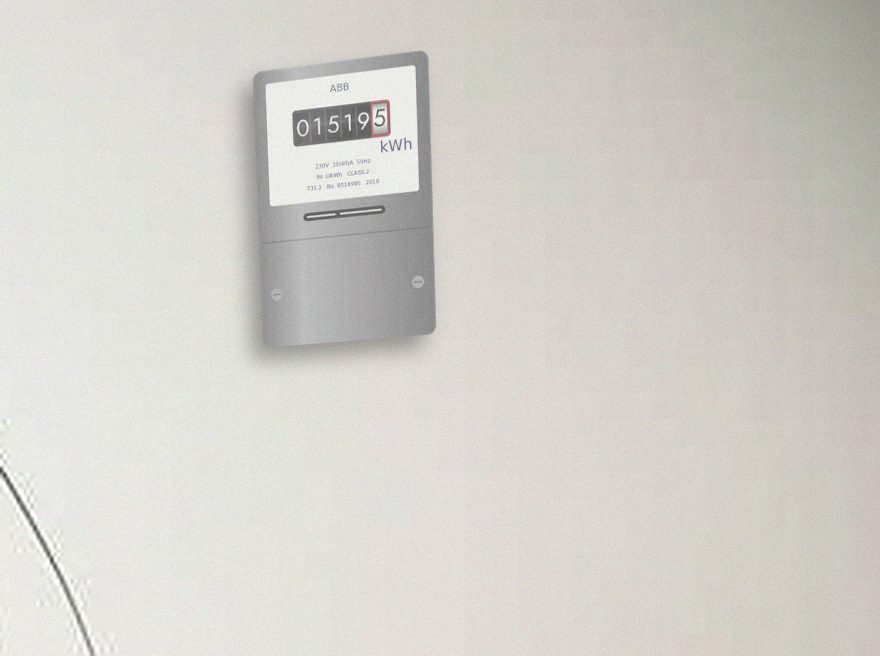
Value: 1519.5 kWh
